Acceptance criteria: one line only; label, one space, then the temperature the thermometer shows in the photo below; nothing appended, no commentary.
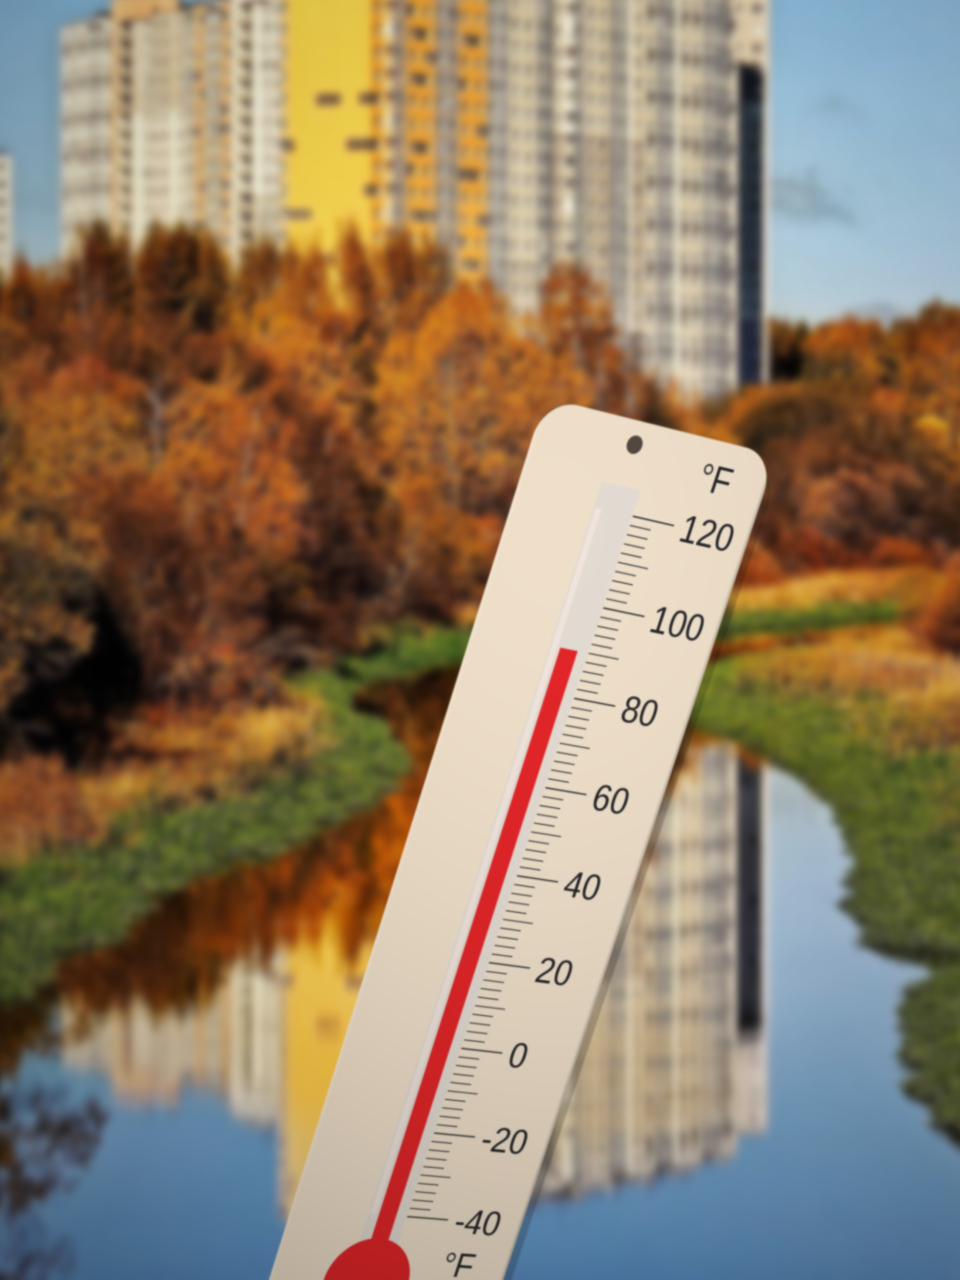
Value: 90 °F
